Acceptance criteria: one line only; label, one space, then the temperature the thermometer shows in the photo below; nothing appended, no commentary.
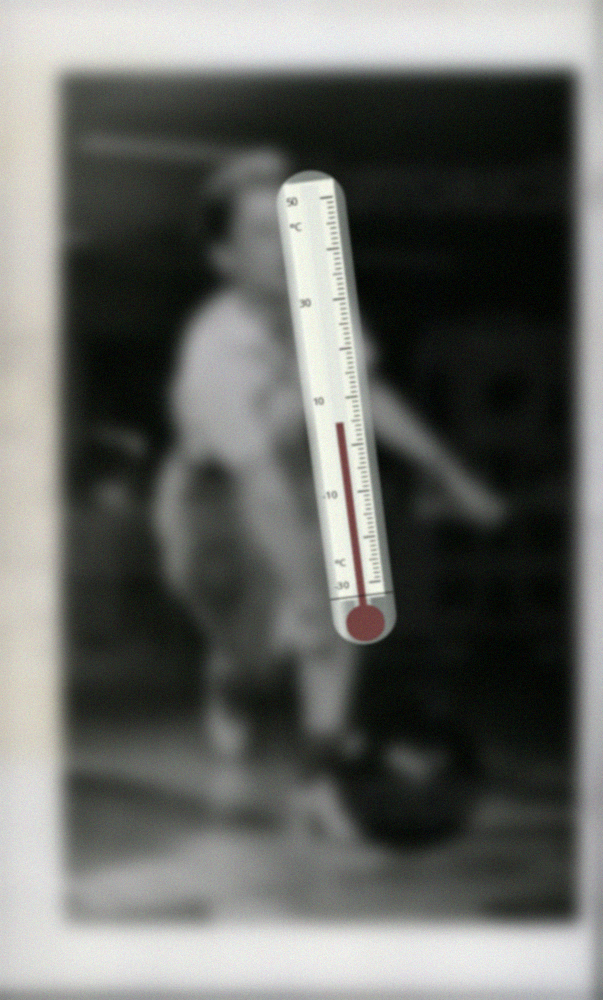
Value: 5 °C
